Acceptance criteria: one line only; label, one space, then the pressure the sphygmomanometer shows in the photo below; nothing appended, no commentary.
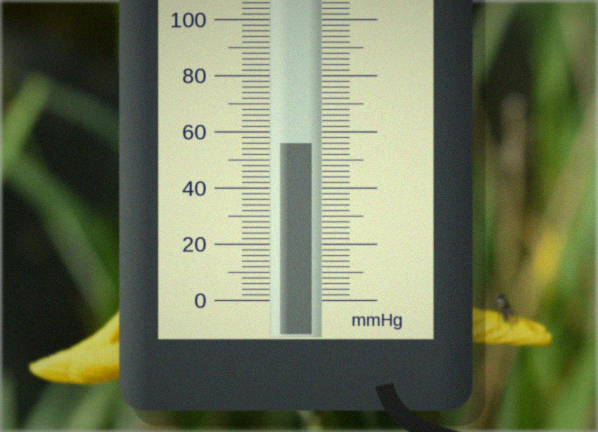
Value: 56 mmHg
